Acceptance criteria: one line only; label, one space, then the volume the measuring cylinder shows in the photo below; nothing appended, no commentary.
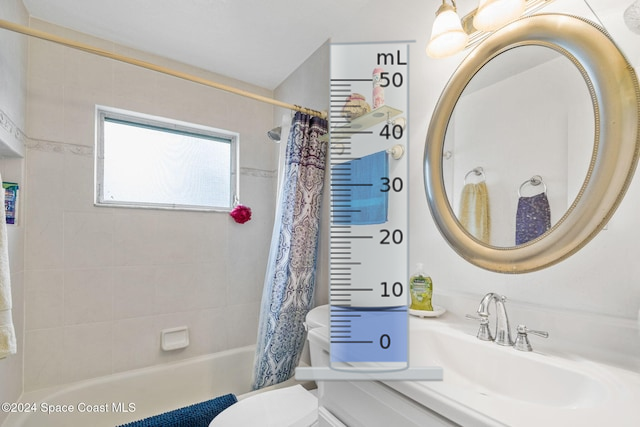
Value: 6 mL
